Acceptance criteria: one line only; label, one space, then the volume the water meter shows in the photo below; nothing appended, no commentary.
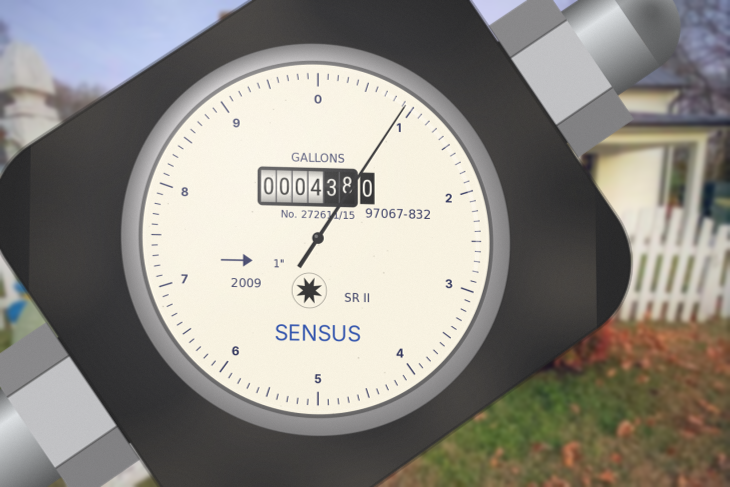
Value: 4380.9 gal
